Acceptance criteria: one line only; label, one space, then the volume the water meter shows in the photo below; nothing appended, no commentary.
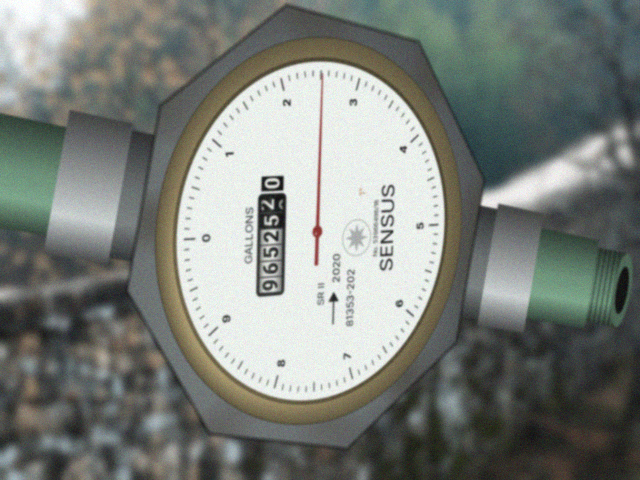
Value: 9652522.5 gal
